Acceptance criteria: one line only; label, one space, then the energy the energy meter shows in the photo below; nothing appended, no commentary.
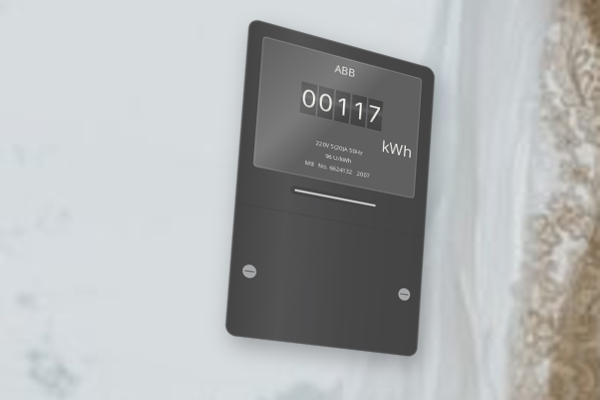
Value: 117 kWh
